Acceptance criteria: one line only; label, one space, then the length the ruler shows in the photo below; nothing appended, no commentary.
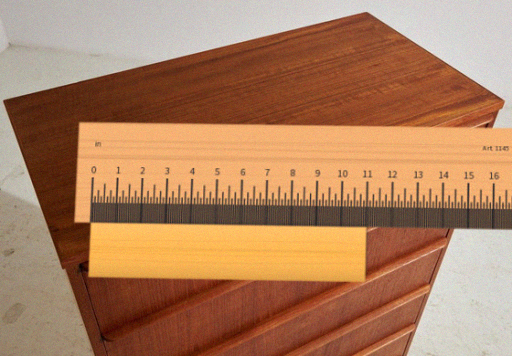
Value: 11 in
